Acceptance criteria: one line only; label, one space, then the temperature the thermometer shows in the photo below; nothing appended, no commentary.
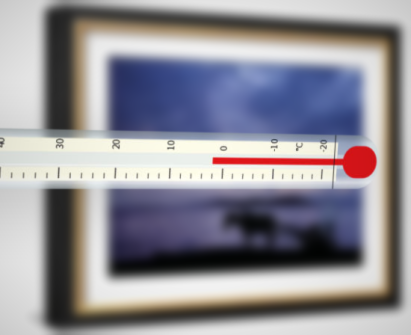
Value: 2 °C
